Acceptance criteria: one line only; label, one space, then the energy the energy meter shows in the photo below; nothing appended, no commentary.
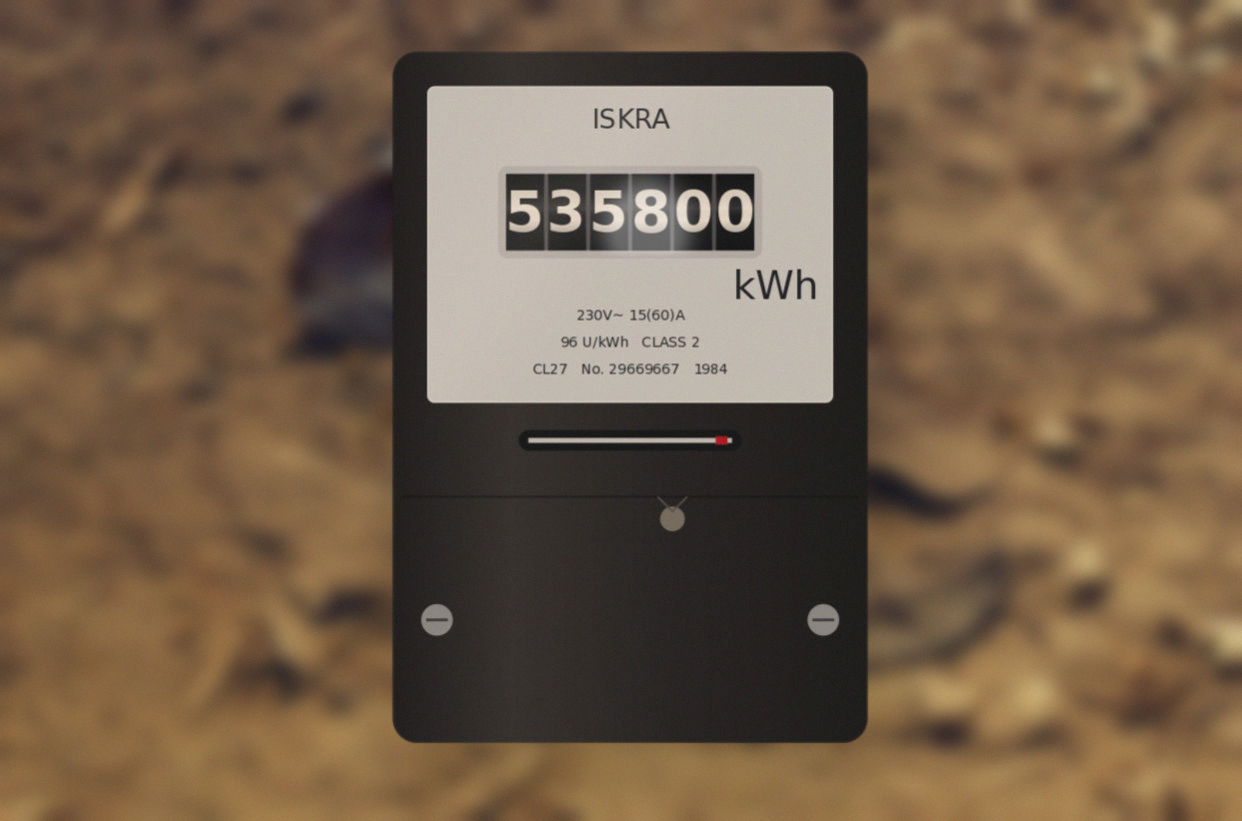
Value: 535800 kWh
